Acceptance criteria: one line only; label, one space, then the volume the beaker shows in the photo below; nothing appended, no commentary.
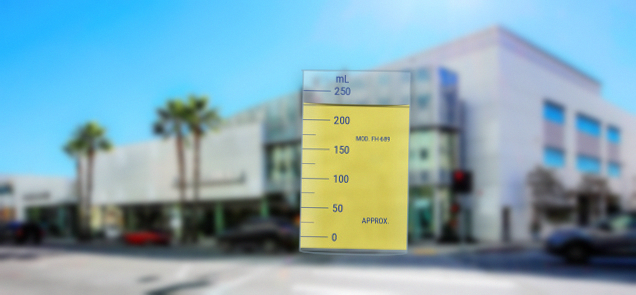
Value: 225 mL
